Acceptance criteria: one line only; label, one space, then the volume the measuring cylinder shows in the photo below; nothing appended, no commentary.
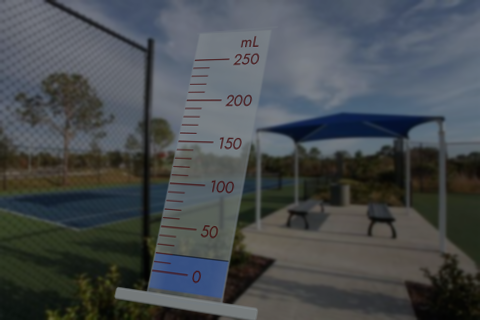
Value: 20 mL
